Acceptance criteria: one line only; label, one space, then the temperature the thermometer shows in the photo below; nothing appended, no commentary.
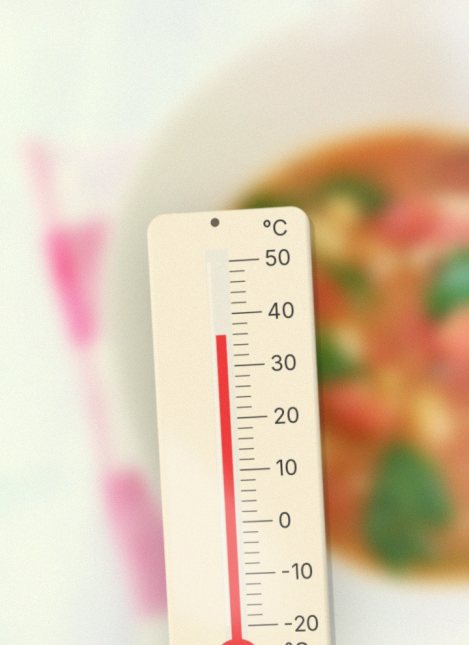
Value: 36 °C
